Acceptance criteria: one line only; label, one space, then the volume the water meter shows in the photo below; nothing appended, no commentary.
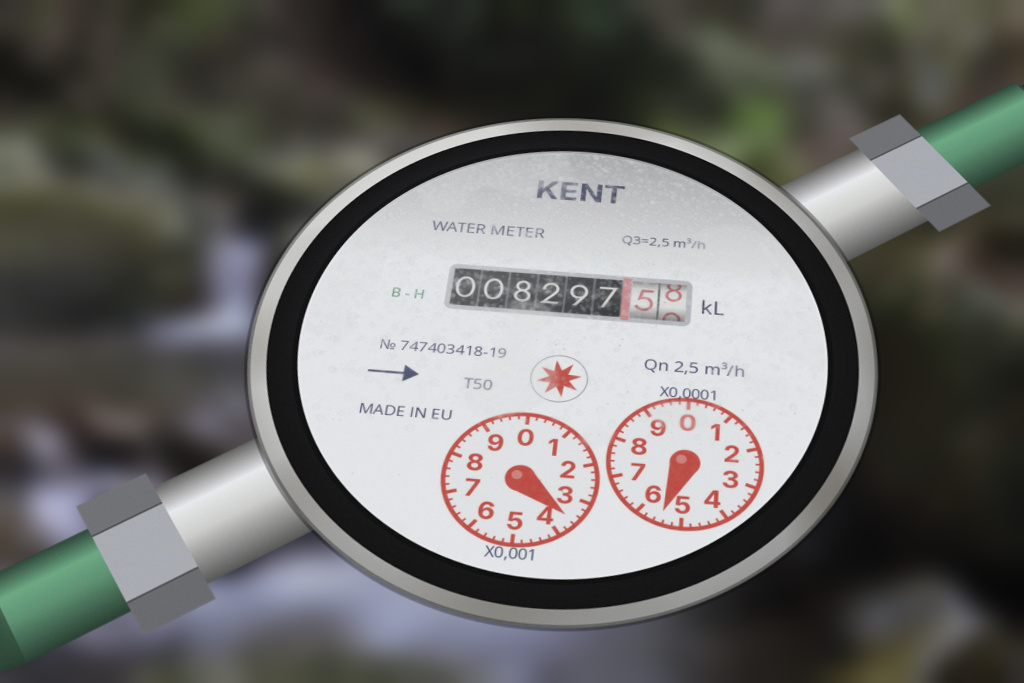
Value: 8297.5835 kL
